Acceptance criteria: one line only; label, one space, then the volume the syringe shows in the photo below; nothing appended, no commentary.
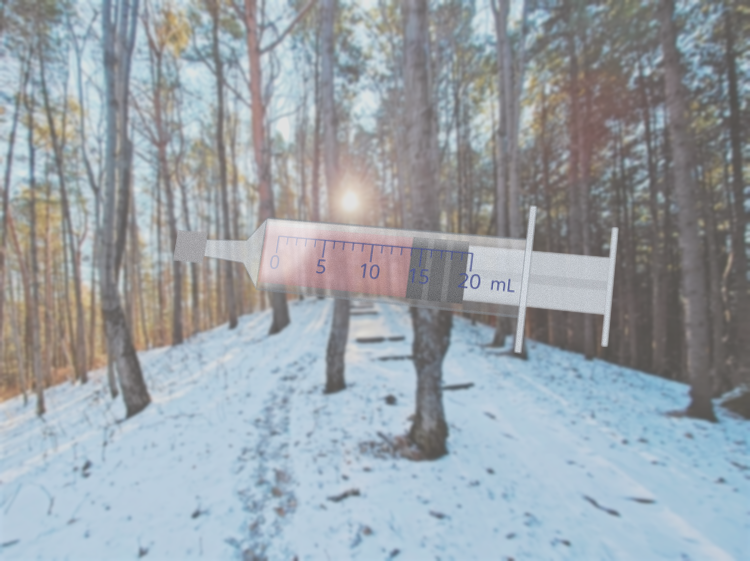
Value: 14 mL
